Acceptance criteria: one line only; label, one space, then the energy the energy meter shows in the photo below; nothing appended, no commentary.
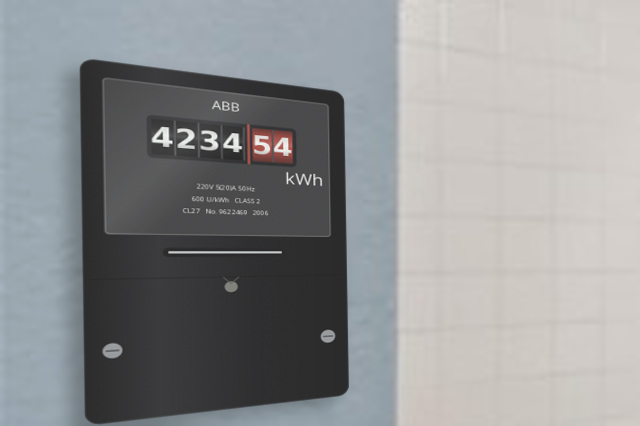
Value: 4234.54 kWh
